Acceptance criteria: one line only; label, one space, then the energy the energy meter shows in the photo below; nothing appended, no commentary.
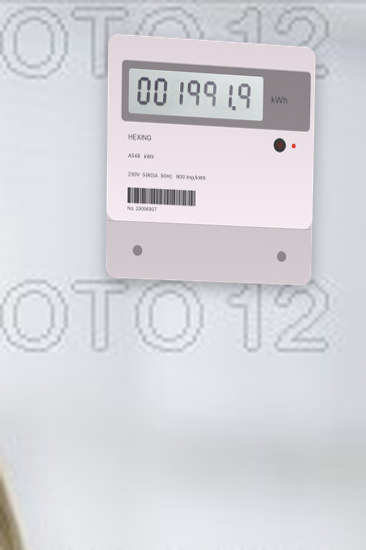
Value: 1991.9 kWh
